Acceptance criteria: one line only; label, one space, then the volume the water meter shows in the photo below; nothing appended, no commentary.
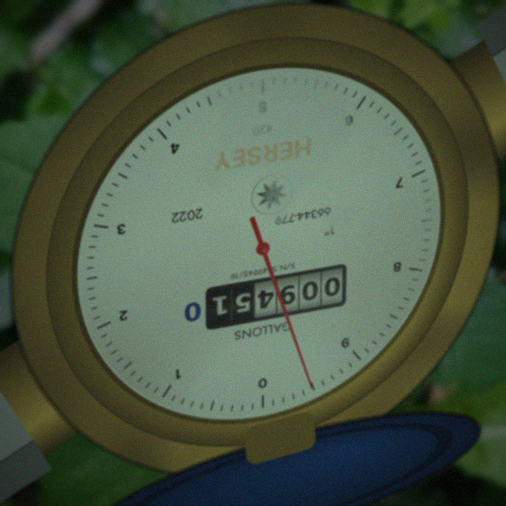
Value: 94509.5 gal
